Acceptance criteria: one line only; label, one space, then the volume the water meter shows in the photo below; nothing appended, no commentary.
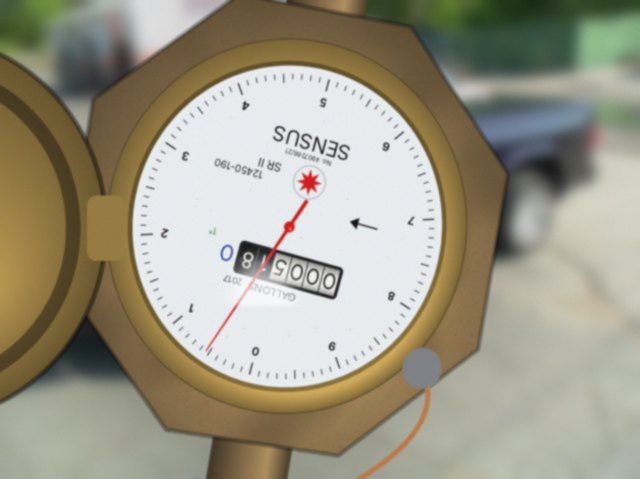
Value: 5180.5 gal
